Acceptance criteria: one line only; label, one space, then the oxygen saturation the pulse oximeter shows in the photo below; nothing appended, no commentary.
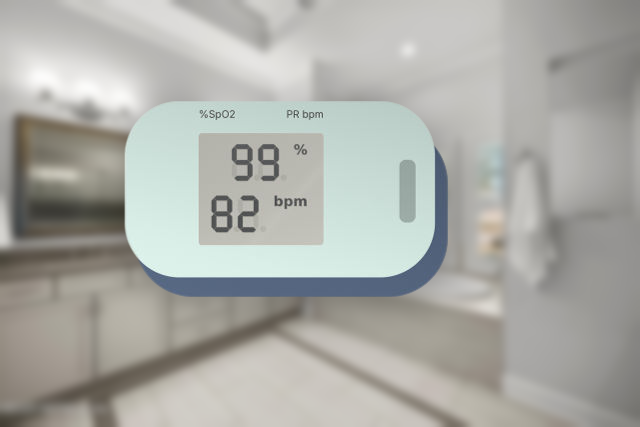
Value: 99 %
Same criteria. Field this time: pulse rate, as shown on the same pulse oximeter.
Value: 82 bpm
